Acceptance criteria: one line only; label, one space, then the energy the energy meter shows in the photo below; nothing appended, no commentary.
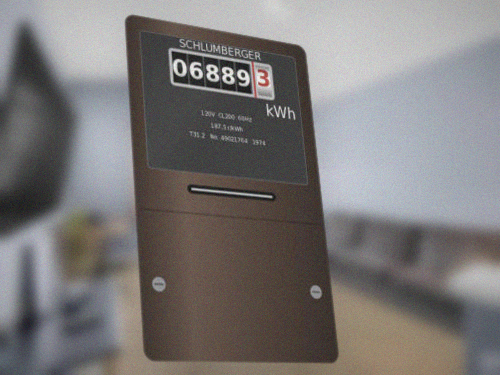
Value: 6889.3 kWh
